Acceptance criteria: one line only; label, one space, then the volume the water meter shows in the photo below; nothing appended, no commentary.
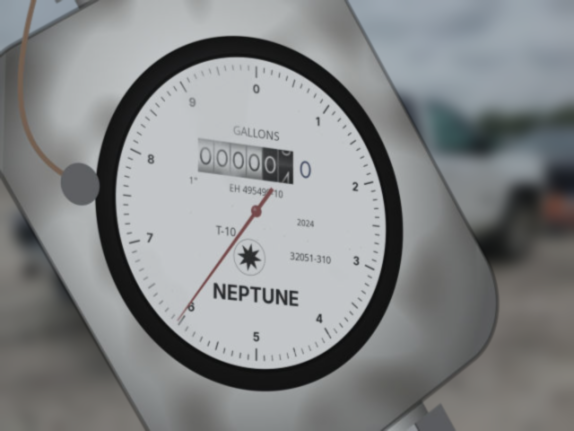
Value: 36.0 gal
